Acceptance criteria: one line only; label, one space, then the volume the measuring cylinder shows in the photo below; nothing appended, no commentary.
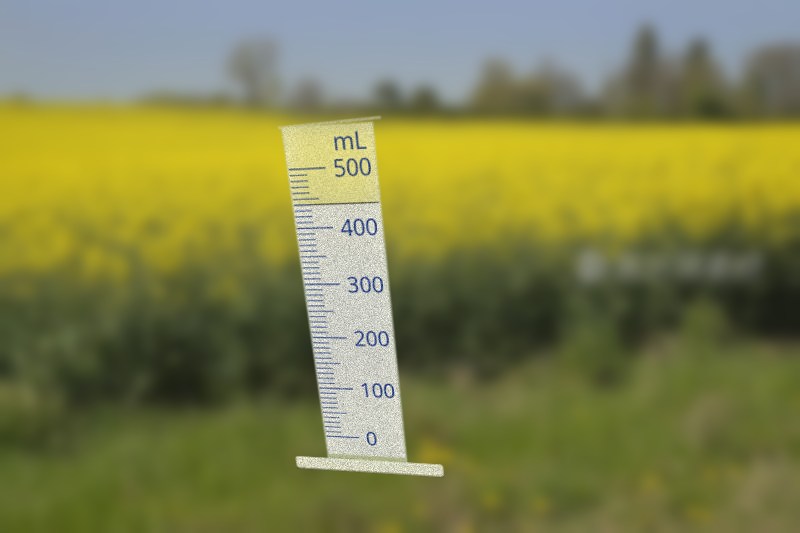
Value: 440 mL
